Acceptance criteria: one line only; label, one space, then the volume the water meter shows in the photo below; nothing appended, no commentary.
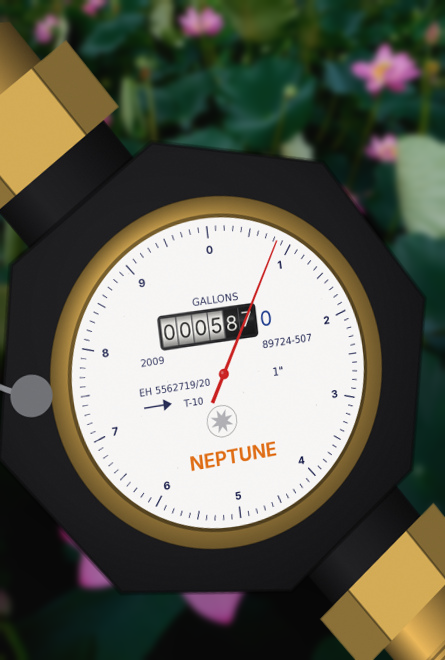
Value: 5870.8 gal
